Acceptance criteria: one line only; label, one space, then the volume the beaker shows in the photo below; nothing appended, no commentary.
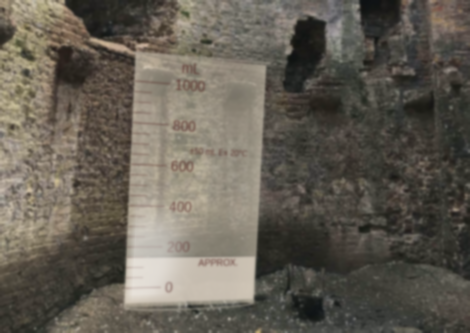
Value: 150 mL
